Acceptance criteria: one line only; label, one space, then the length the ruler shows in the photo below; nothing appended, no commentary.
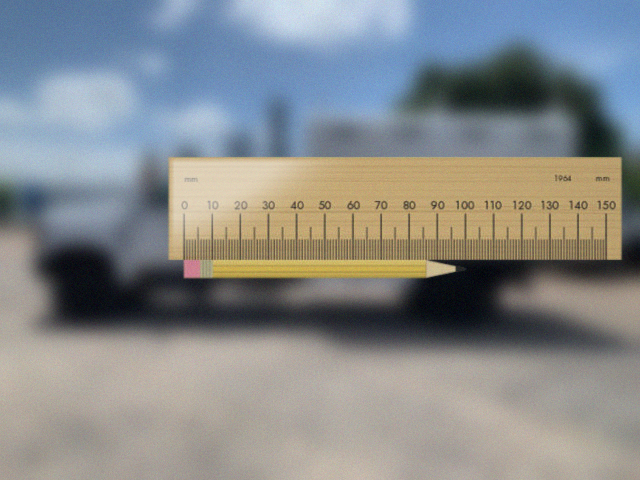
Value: 100 mm
